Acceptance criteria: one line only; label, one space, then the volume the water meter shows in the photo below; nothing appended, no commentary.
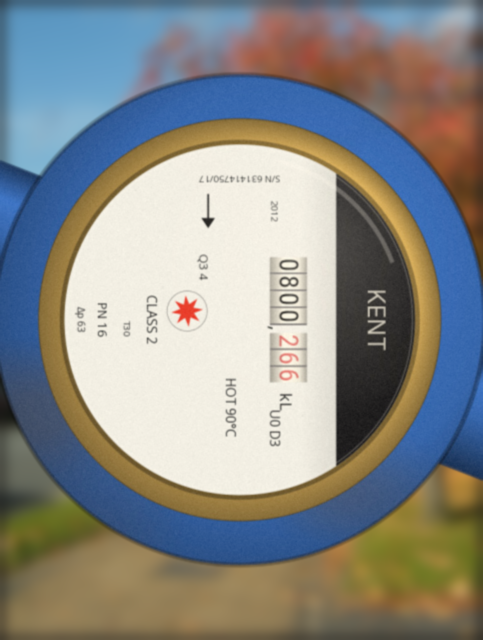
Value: 800.266 kL
